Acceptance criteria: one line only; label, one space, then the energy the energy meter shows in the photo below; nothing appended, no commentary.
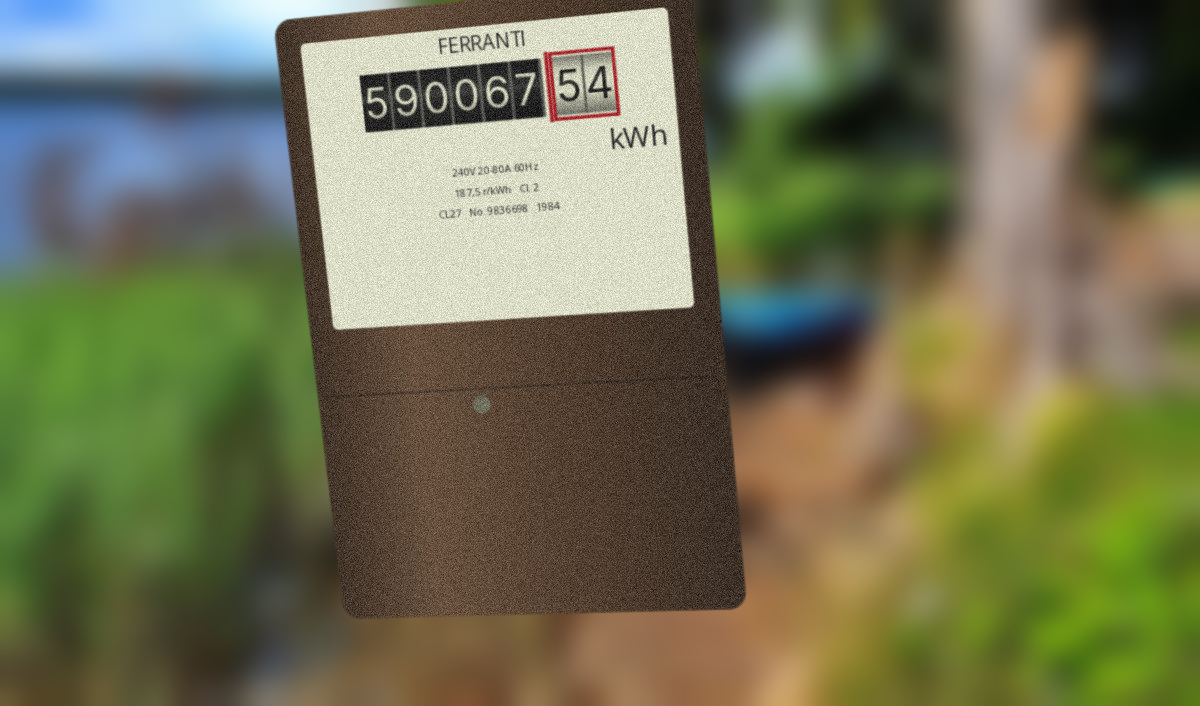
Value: 590067.54 kWh
